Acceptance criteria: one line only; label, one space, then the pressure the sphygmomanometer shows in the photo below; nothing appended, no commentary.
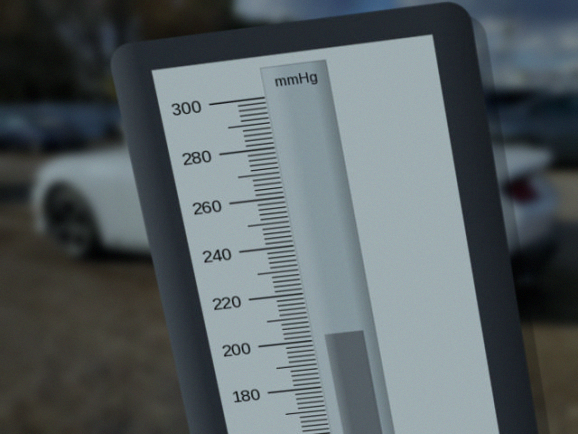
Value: 202 mmHg
